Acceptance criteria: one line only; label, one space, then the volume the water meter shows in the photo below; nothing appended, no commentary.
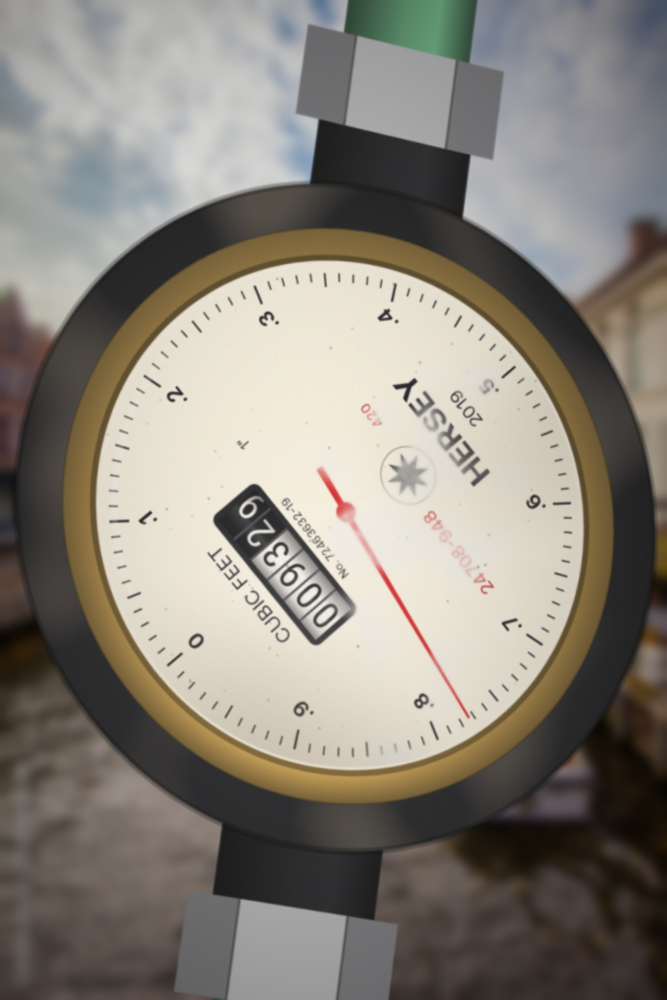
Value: 9328.77 ft³
